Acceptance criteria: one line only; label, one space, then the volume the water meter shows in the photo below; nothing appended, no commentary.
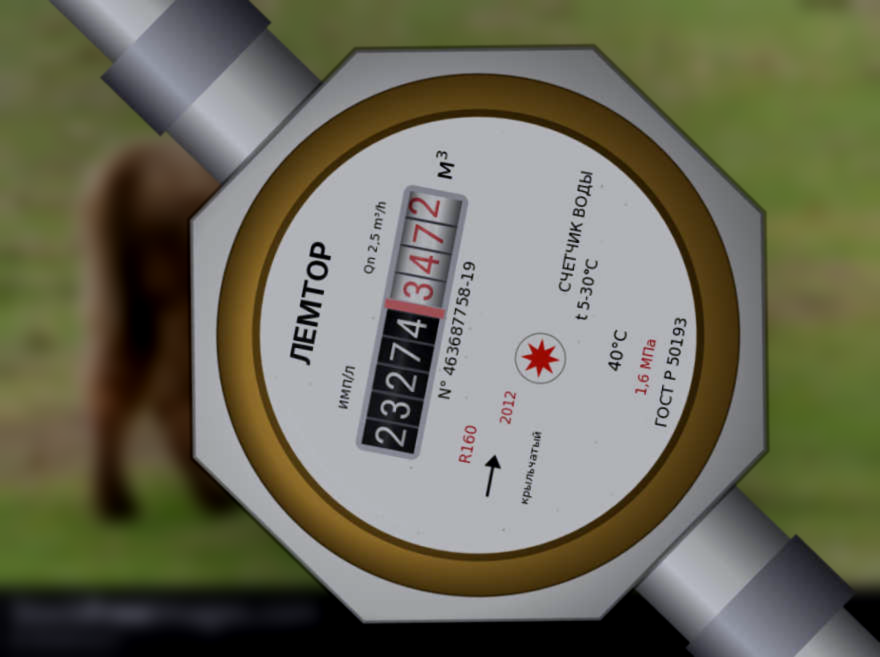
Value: 23274.3472 m³
